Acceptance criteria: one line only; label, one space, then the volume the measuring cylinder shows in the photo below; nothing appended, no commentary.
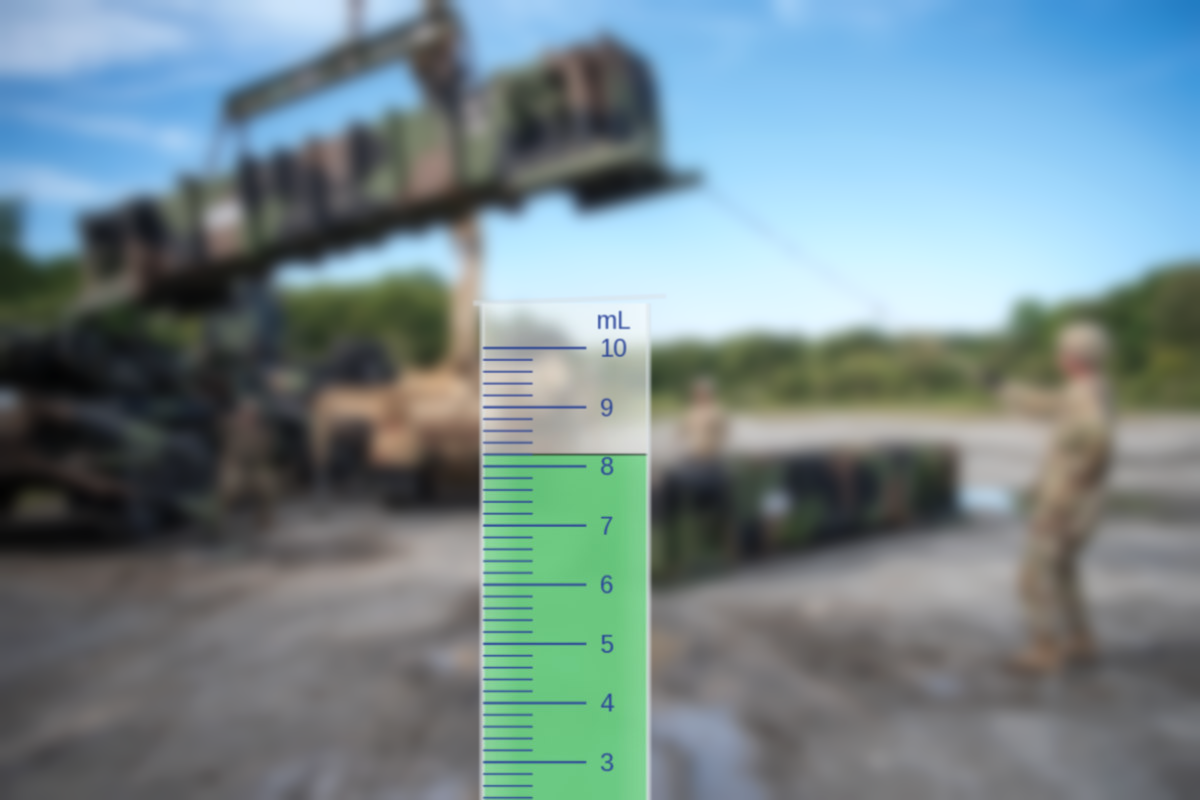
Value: 8.2 mL
